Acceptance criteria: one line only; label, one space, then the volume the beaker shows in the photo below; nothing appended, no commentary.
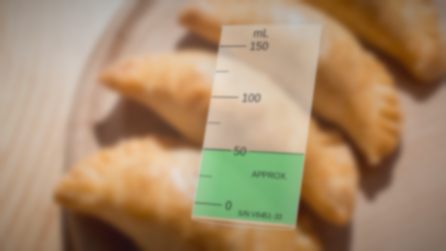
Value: 50 mL
